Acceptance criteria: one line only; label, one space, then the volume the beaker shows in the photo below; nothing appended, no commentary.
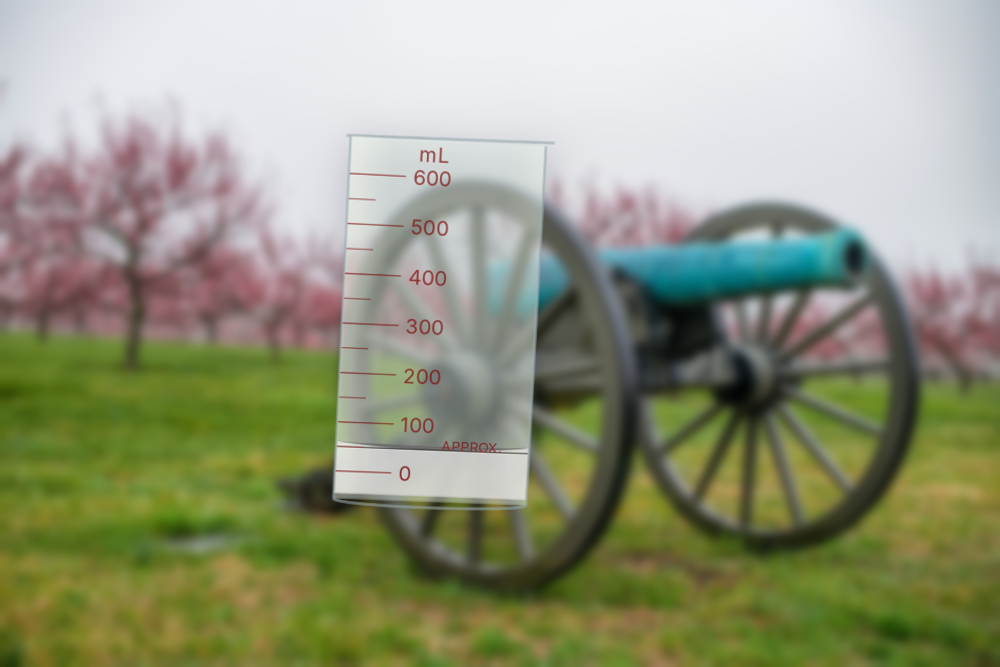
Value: 50 mL
